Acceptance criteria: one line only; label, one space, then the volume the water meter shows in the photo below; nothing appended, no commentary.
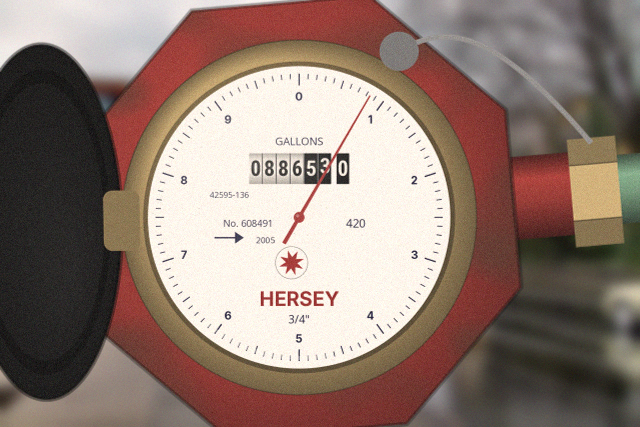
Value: 886530.8 gal
